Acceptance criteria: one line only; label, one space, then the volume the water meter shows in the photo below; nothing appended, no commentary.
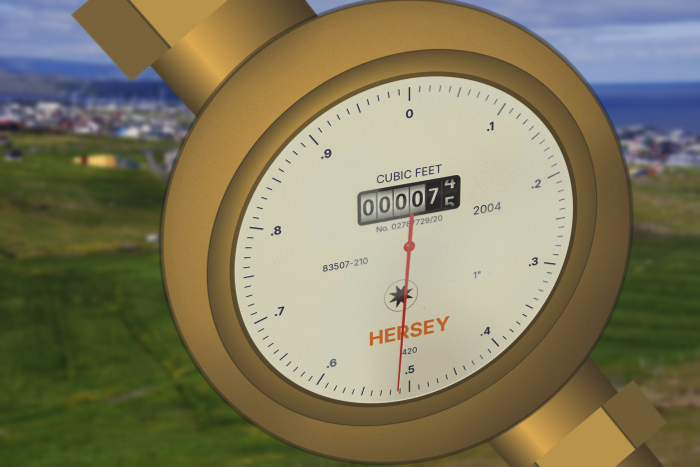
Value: 74.51 ft³
